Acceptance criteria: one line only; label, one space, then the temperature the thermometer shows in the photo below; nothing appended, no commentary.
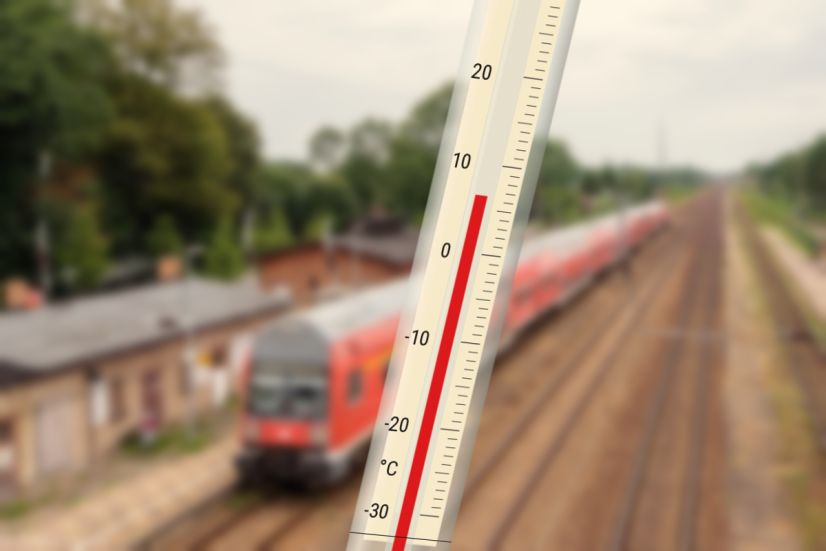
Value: 6.5 °C
